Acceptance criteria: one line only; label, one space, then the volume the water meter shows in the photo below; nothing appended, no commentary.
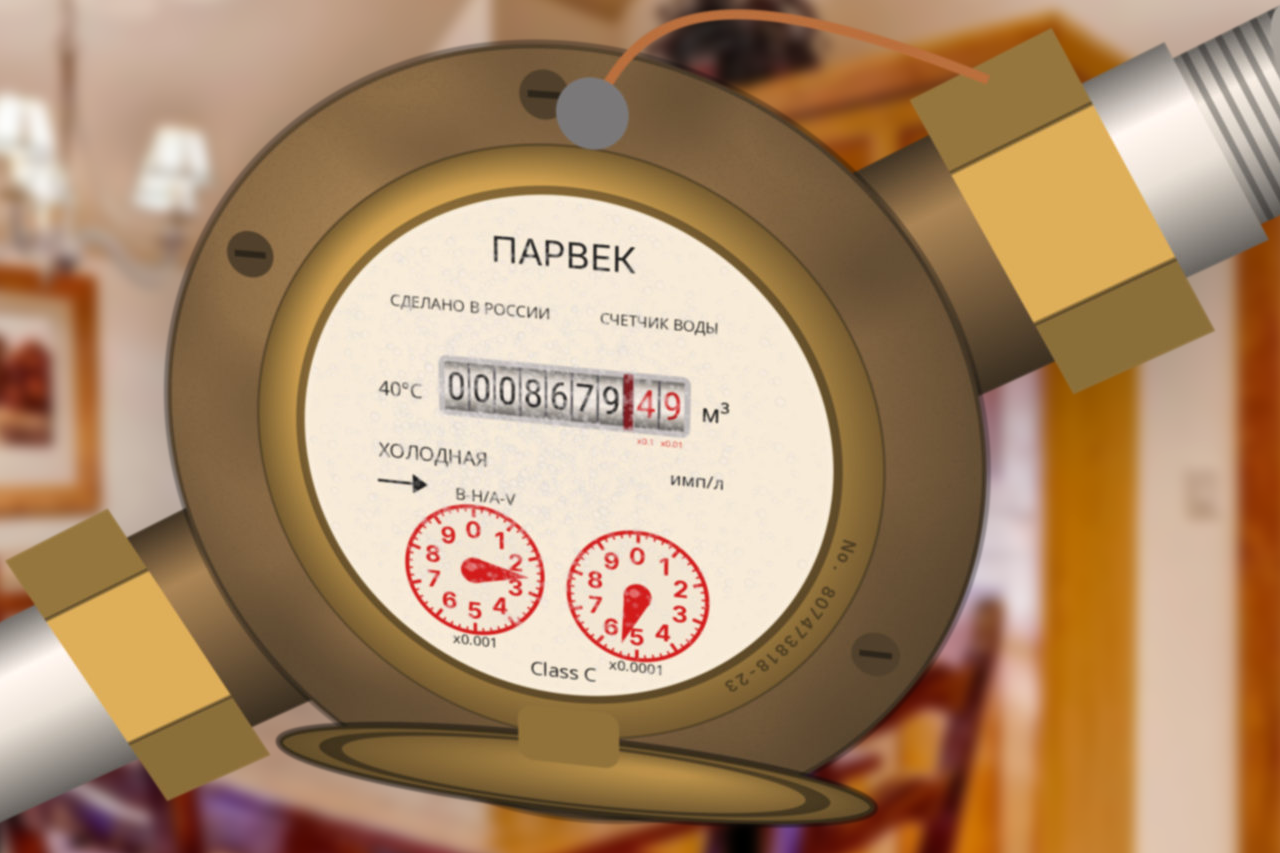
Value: 8679.4925 m³
